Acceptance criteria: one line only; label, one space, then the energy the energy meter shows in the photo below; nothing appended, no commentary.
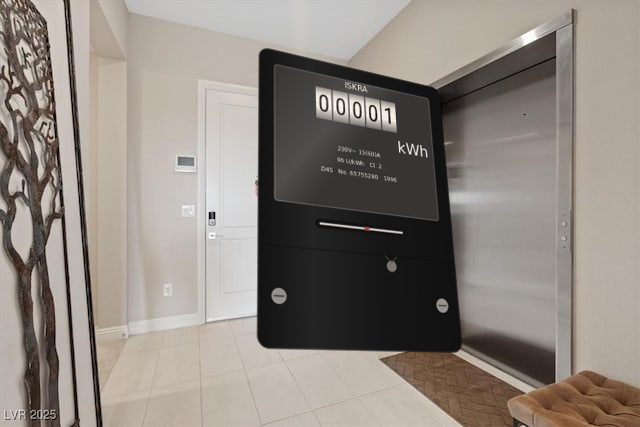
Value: 1 kWh
